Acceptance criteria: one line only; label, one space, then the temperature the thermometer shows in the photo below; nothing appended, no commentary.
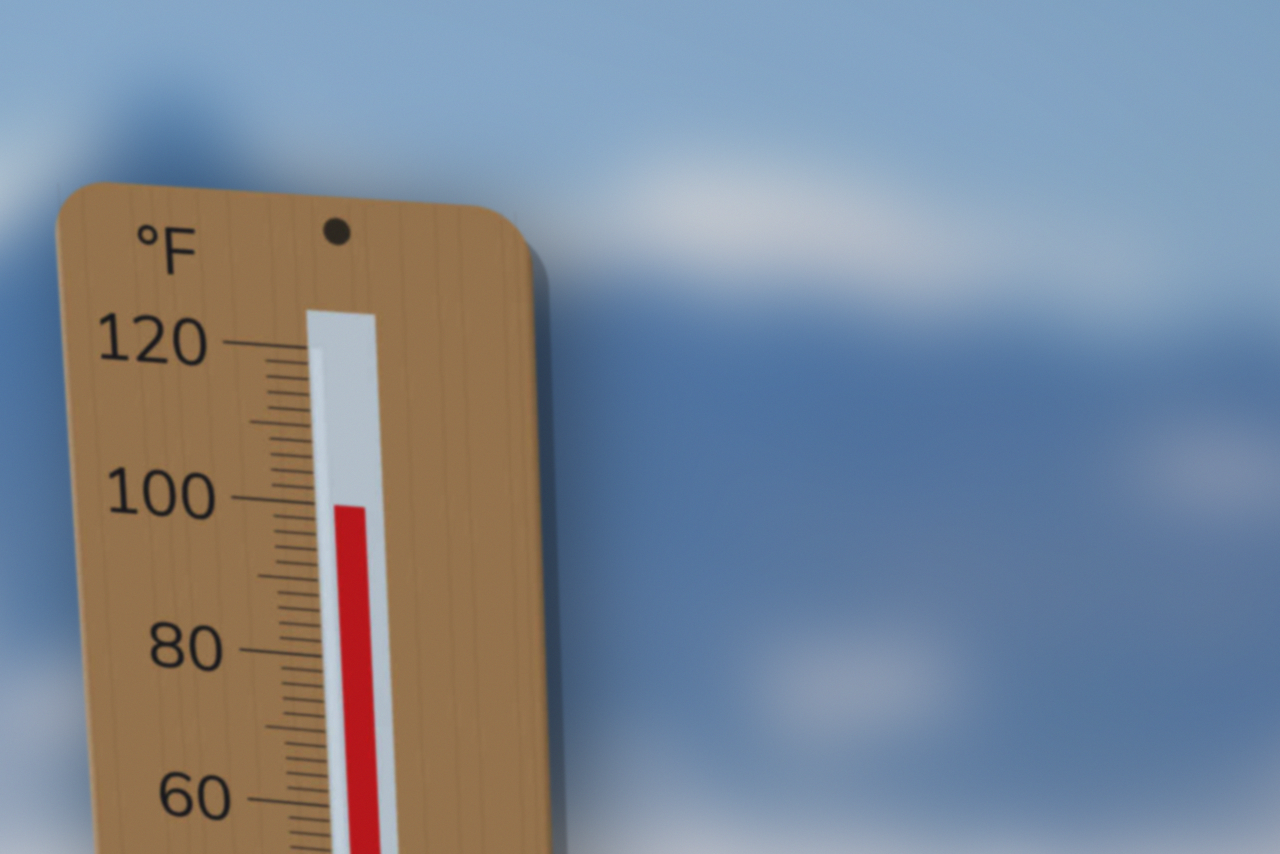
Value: 100 °F
